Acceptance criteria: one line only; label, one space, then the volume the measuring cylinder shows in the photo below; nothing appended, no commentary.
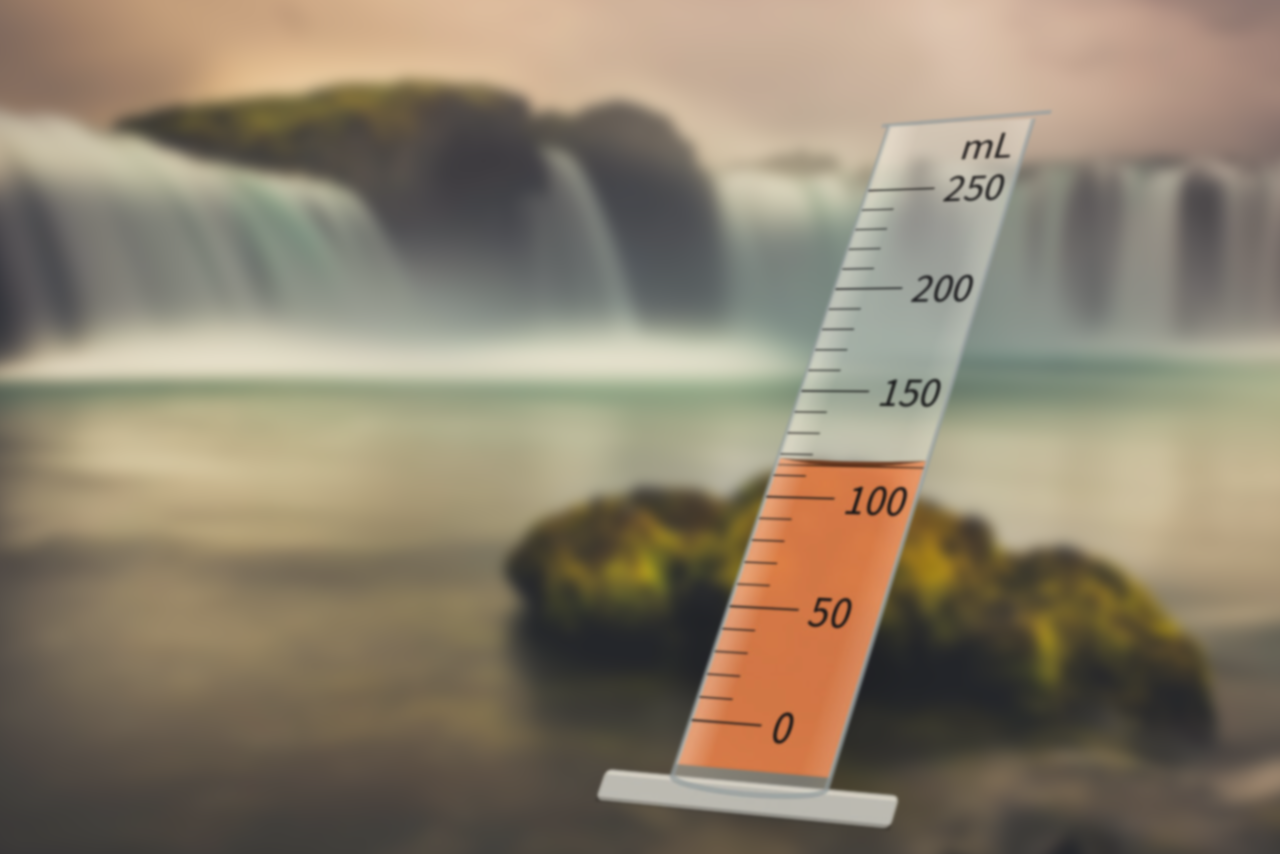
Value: 115 mL
